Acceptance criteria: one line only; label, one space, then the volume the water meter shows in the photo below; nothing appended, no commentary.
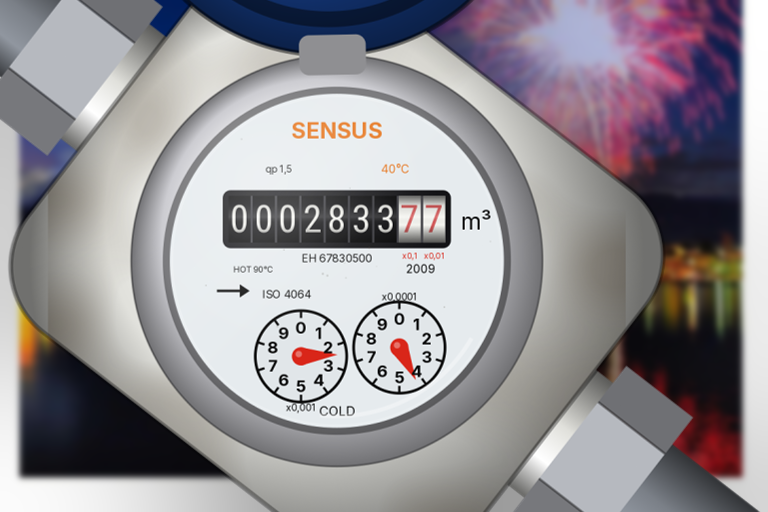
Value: 2833.7724 m³
